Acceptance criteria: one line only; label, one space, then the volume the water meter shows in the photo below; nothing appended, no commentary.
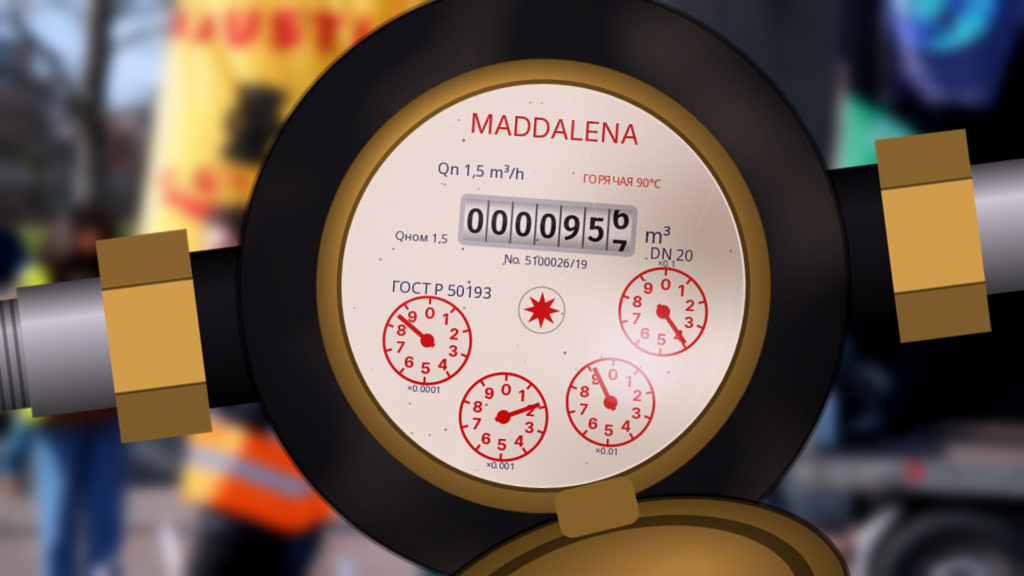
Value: 956.3918 m³
